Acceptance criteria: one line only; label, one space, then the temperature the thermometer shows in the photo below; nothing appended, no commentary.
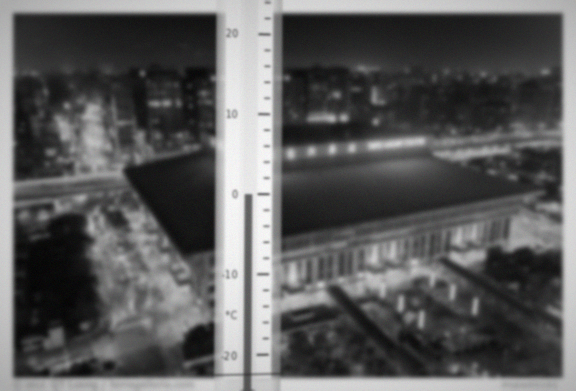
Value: 0 °C
